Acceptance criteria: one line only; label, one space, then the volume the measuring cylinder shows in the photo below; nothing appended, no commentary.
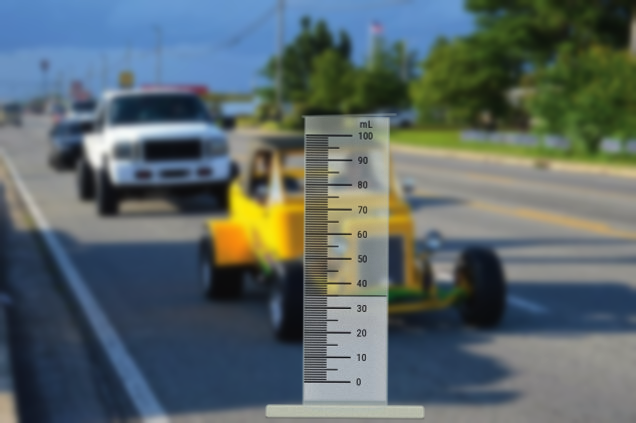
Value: 35 mL
